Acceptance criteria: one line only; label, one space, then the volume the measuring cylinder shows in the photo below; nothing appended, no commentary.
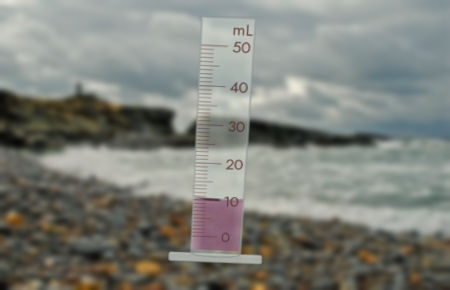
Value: 10 mL
